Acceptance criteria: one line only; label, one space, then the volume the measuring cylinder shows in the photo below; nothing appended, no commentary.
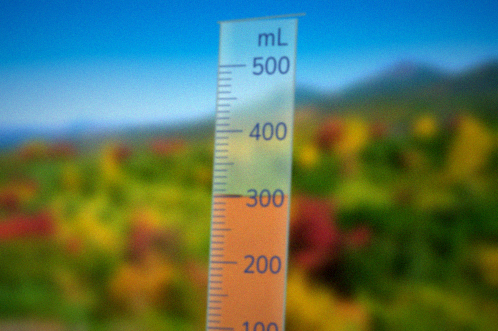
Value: 300 mL
